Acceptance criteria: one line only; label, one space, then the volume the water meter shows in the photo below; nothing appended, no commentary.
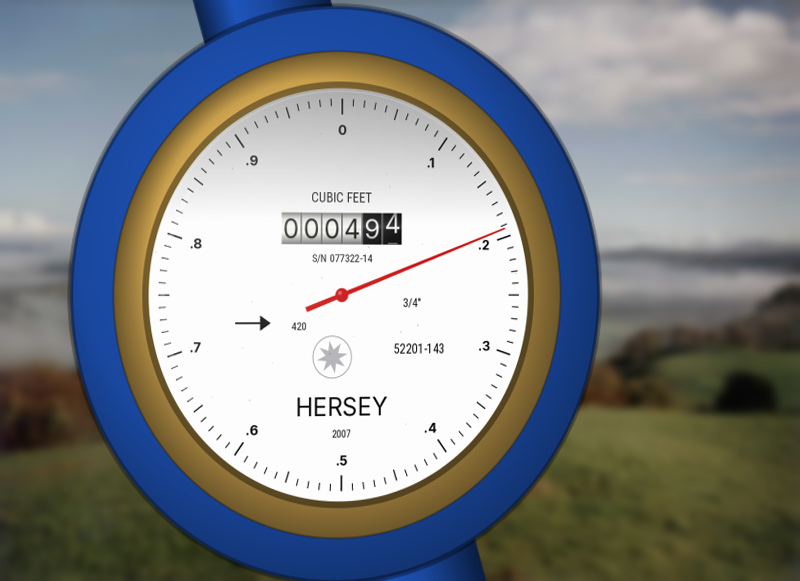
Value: 494.19 ft³
